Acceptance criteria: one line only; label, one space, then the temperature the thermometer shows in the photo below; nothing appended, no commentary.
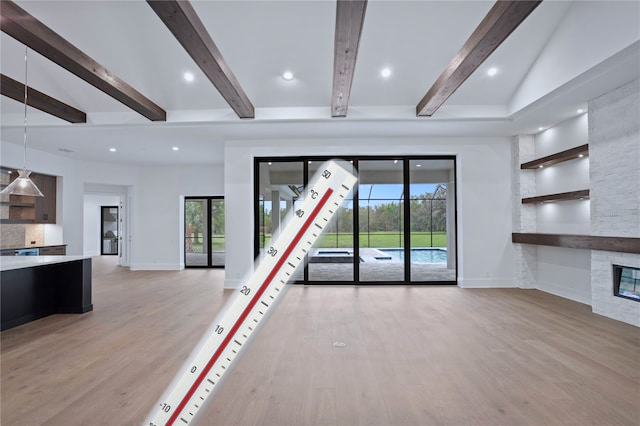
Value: 48 °C
